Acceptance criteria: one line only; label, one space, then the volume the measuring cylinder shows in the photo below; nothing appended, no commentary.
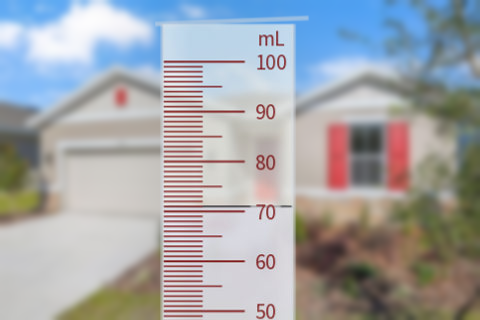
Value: 71 mL
